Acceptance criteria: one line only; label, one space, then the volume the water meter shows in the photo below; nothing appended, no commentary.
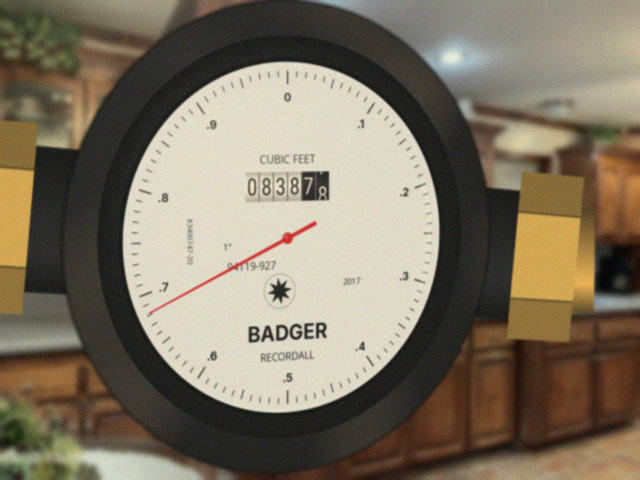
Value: 83877.68 ft³
